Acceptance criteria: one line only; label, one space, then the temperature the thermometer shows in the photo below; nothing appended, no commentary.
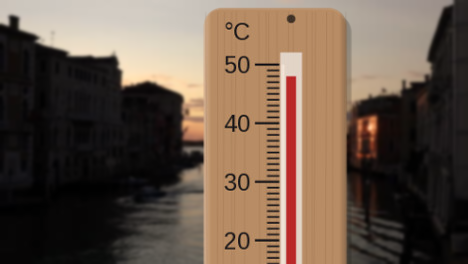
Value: 48 °C
